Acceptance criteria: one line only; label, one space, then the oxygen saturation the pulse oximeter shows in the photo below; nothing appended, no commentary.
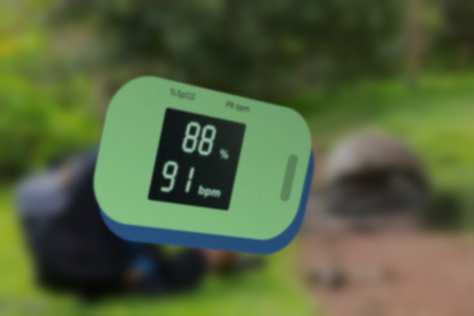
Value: 88 %
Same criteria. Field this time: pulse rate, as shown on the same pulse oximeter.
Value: 91 bpm
